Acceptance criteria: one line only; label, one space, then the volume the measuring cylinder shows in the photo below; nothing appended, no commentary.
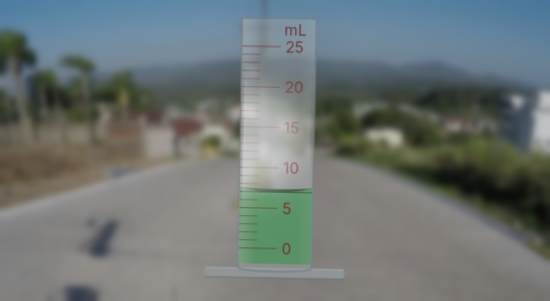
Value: 7 mL
